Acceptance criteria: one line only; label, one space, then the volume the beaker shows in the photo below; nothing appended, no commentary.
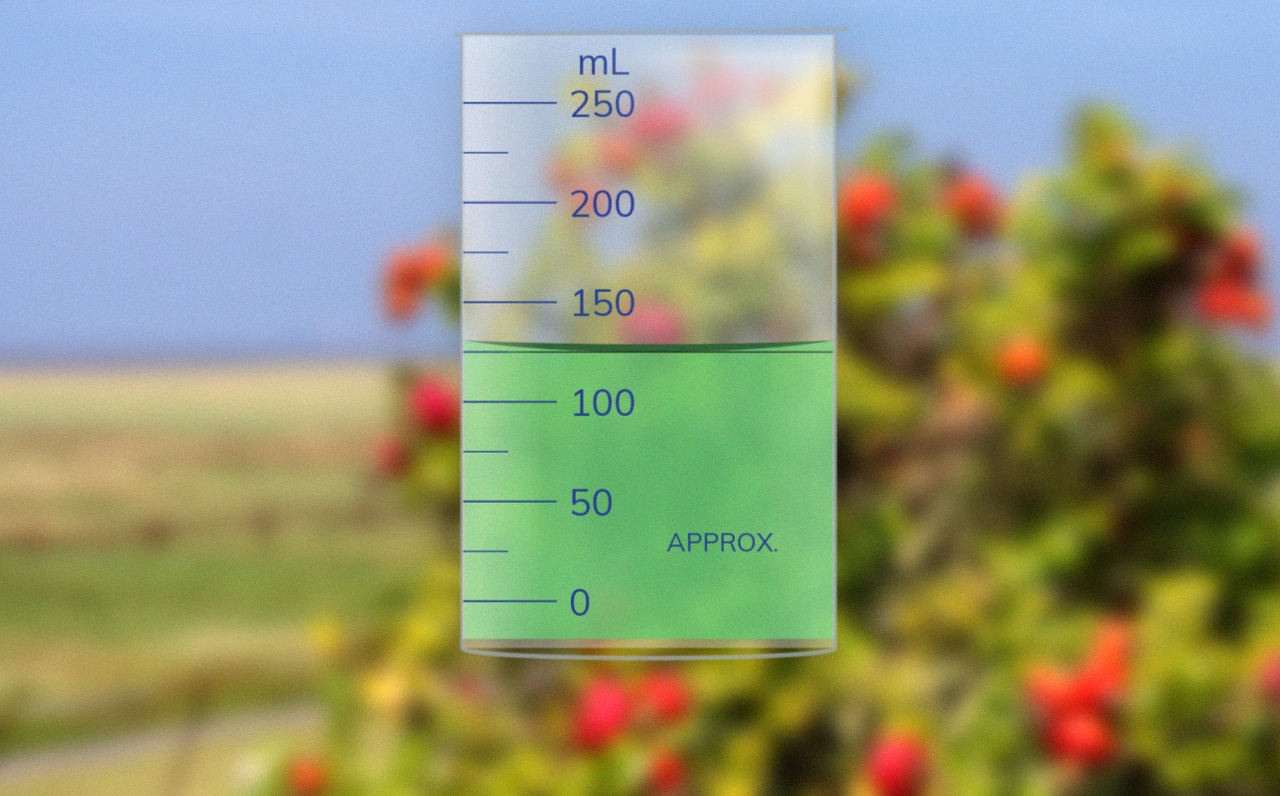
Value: 125 mL
